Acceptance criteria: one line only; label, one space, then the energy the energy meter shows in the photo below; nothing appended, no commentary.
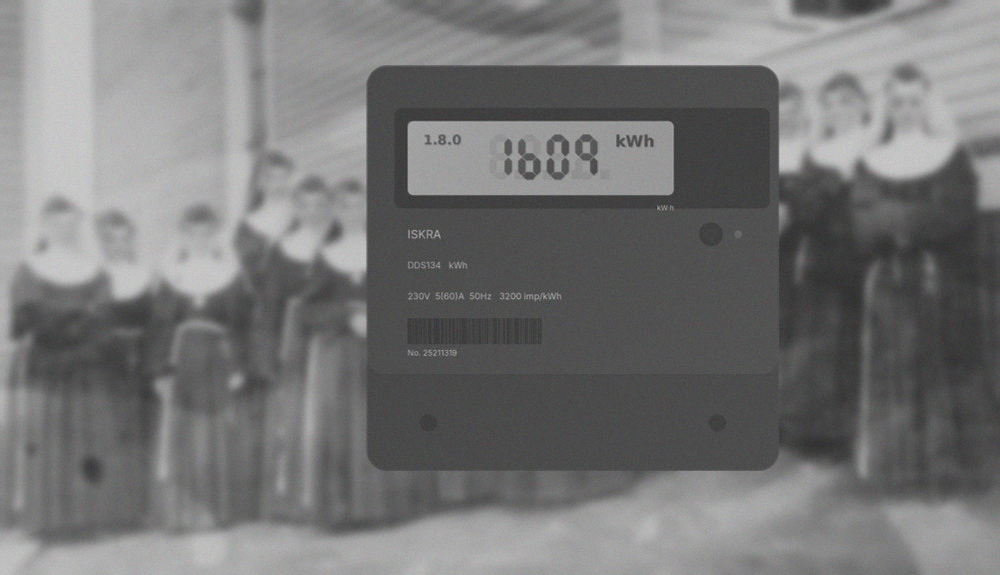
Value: 1609 kWh
